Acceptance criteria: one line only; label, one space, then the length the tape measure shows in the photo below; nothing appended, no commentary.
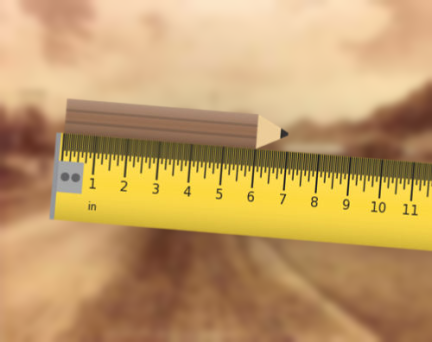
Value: 7 in
